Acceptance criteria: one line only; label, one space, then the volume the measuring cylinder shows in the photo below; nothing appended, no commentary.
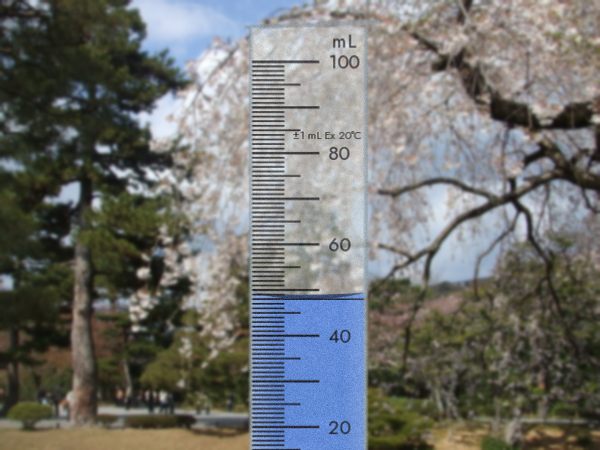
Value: 48 mL
